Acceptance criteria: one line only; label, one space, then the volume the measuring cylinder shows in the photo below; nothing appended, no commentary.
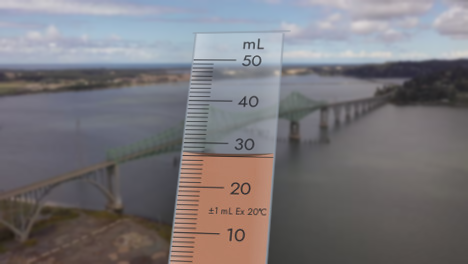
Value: 27 mL
